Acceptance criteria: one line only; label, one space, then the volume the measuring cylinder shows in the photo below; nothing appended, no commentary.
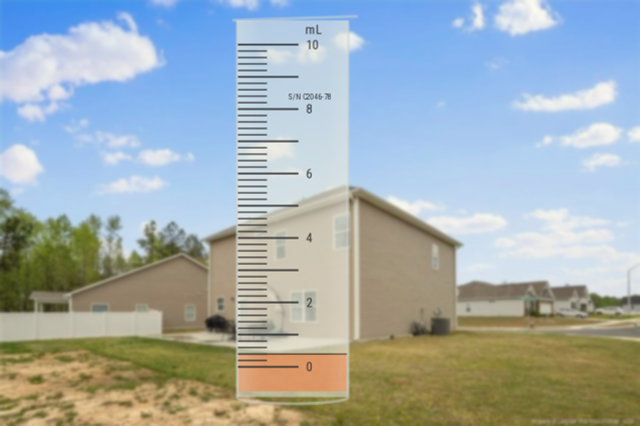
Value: 0.4 mL
